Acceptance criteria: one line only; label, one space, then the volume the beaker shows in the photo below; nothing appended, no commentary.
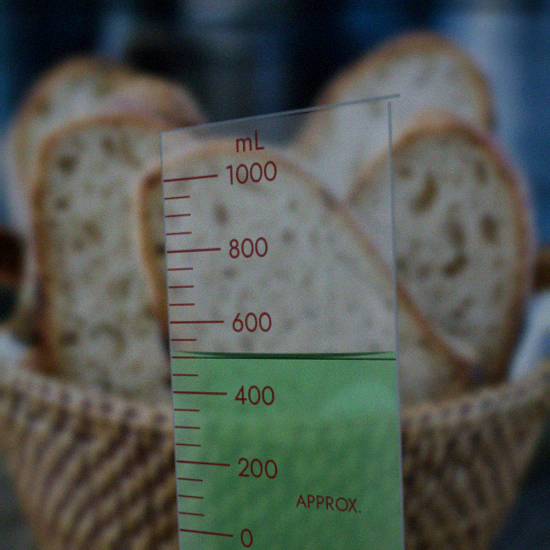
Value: 500 mL
